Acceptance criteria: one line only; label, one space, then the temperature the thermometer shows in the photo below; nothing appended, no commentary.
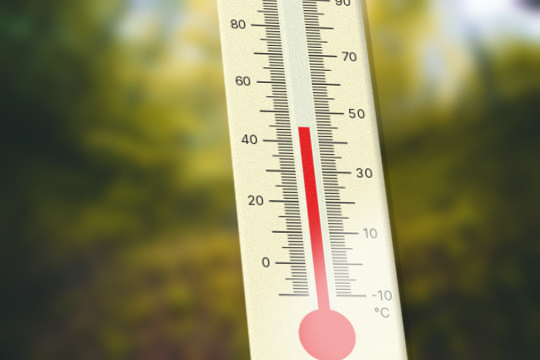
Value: 45 °C
